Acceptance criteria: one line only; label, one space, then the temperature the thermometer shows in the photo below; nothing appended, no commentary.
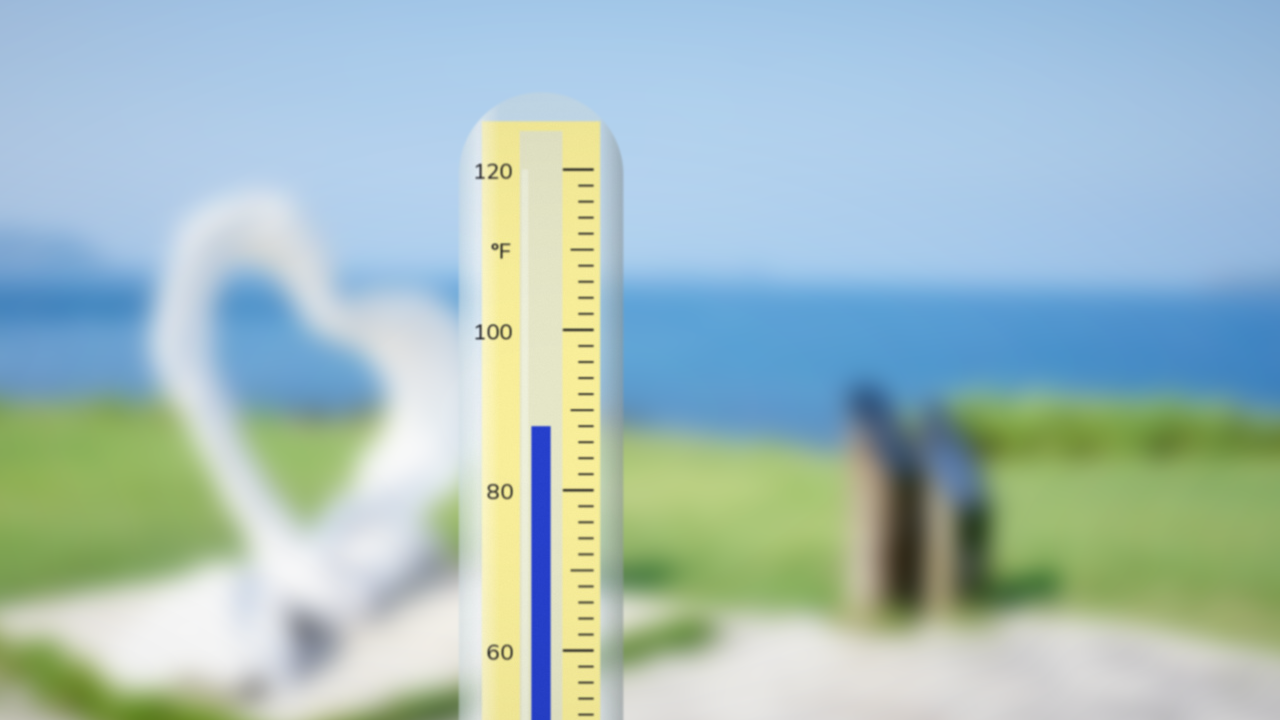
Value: 88 °F
